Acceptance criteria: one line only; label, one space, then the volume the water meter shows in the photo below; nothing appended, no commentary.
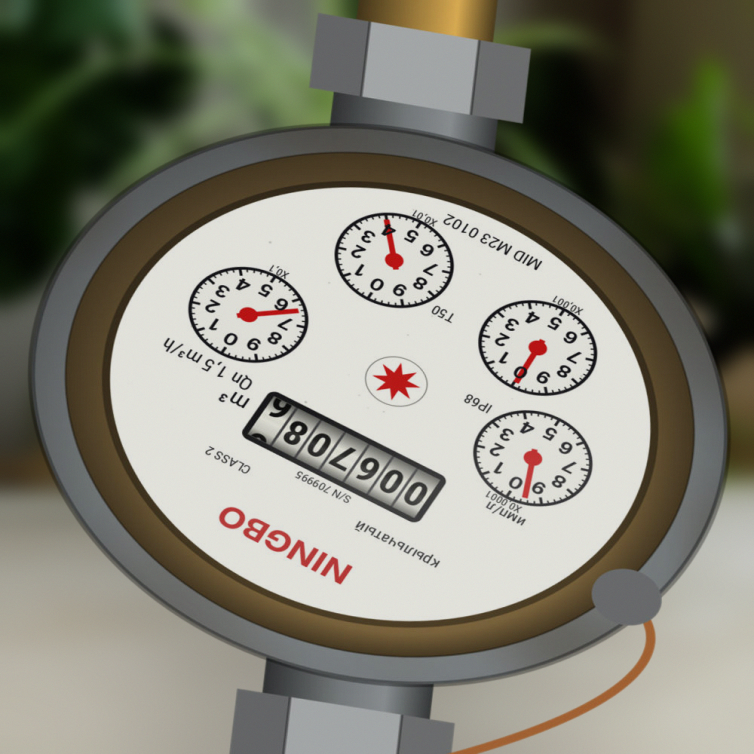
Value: 67085.6399 m³
